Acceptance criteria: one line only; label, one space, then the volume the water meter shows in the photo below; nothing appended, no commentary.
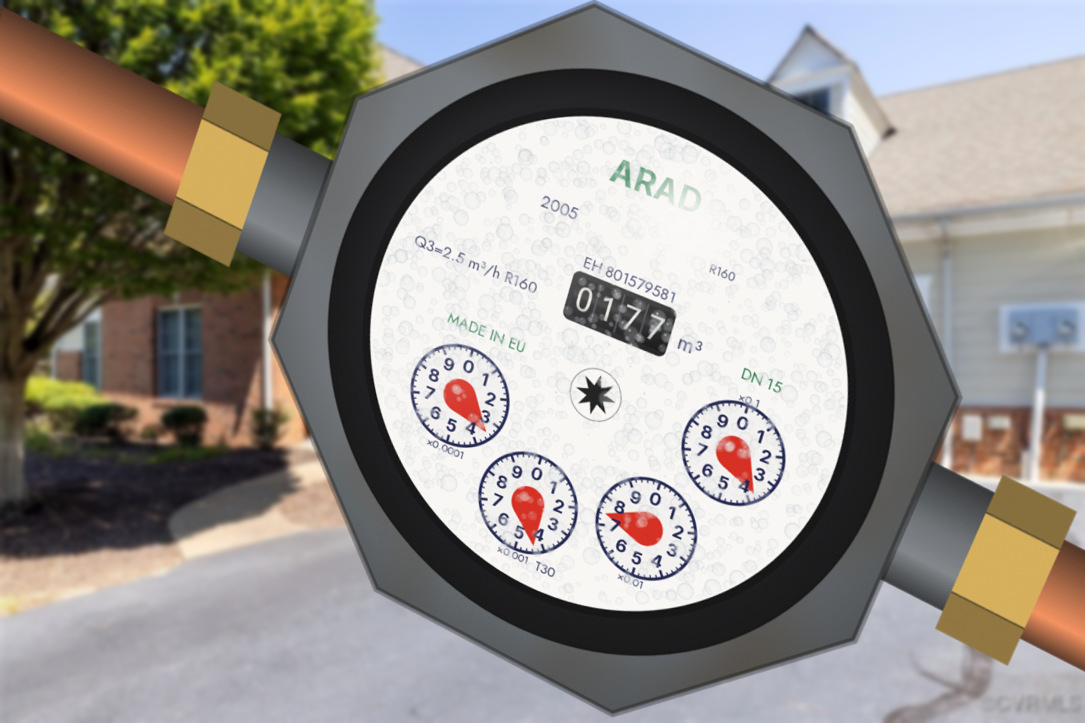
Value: 177.3743 m³
